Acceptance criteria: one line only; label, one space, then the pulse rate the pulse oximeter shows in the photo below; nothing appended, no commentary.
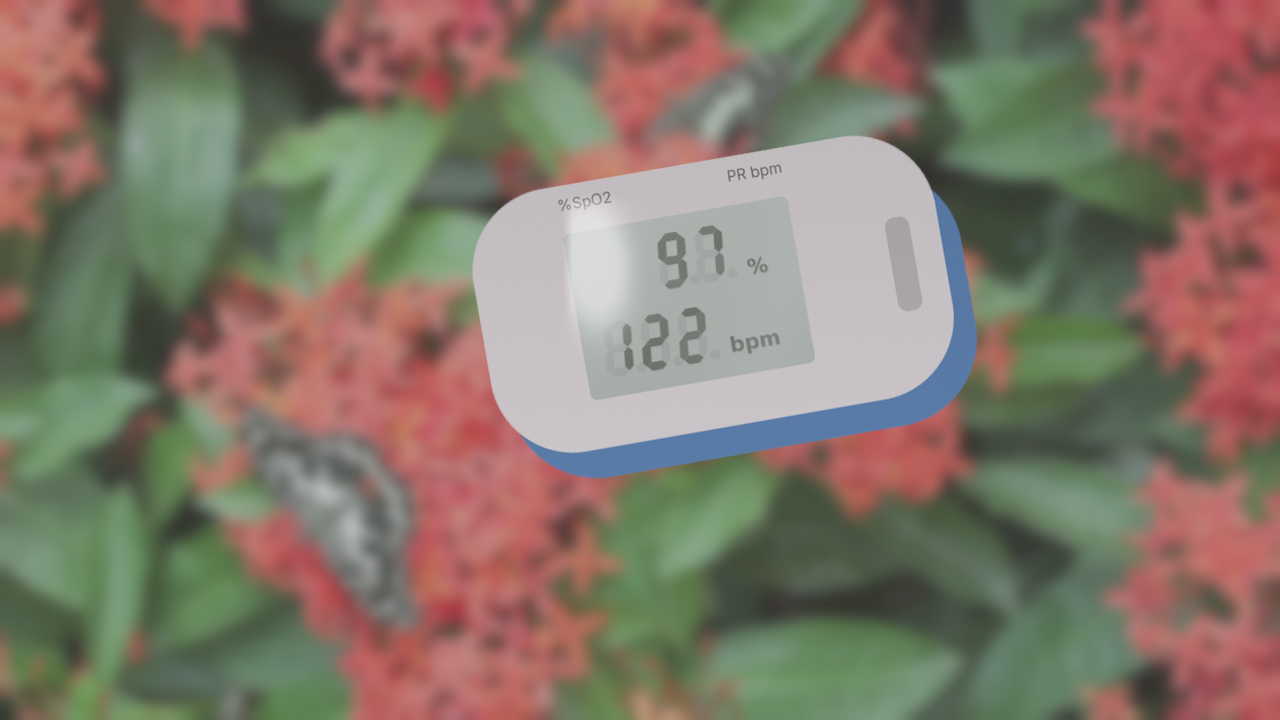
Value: 122 bpm
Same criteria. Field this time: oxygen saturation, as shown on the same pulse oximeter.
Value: 97 %
